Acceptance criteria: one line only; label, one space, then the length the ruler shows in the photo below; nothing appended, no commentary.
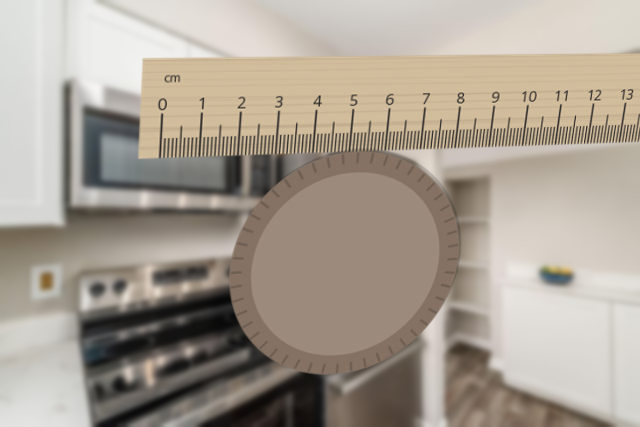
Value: 6.5 cm
